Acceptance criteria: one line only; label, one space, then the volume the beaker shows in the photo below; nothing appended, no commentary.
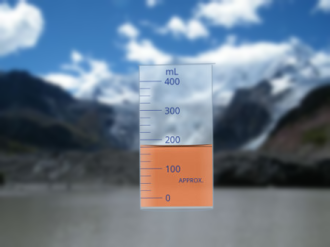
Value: 175 mL
